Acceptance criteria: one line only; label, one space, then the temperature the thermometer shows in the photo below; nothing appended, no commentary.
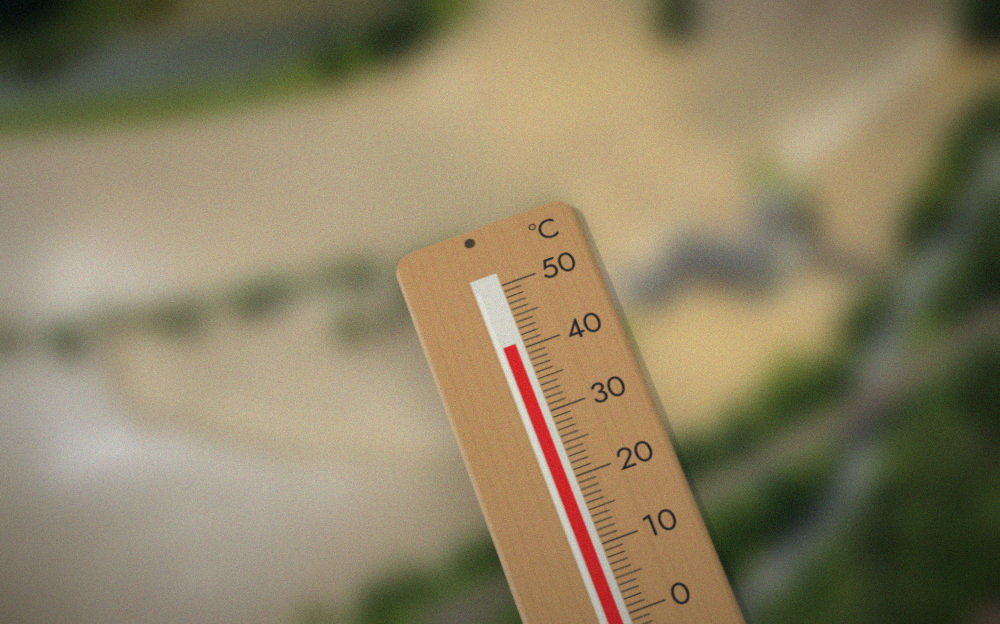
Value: 41 °C
